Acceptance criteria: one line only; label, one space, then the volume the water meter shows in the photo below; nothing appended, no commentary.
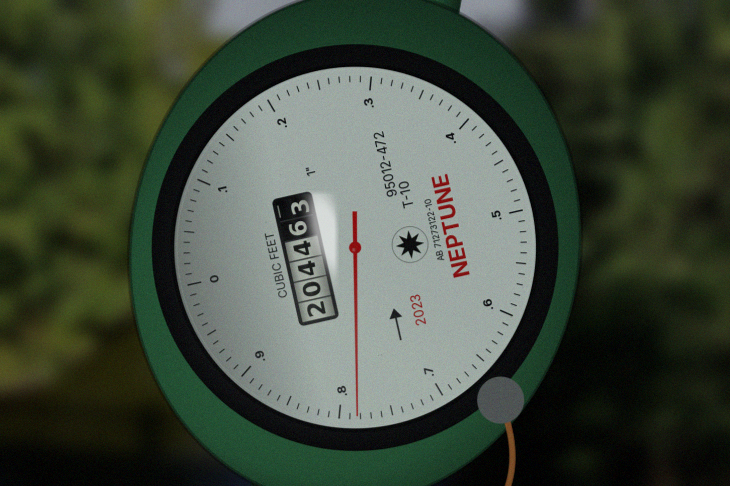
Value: 204462.78 ft³
